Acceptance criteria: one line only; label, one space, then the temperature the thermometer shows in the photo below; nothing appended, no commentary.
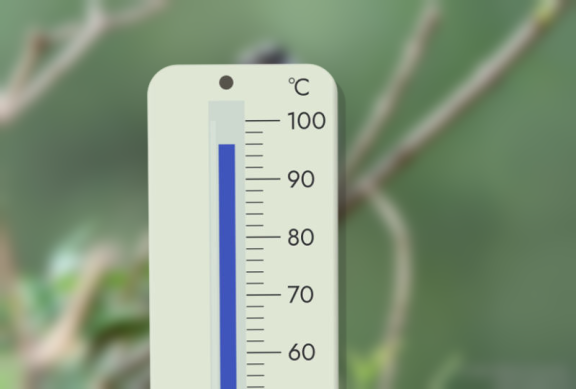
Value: 96 °C
